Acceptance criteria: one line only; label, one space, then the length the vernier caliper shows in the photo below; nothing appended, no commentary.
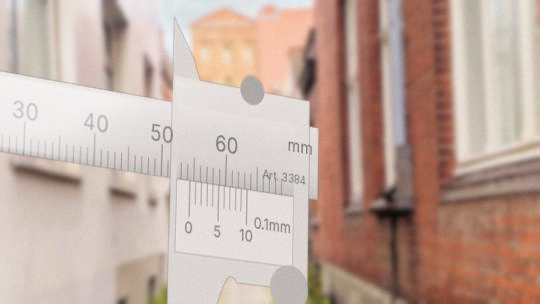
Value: 54.4 mm
